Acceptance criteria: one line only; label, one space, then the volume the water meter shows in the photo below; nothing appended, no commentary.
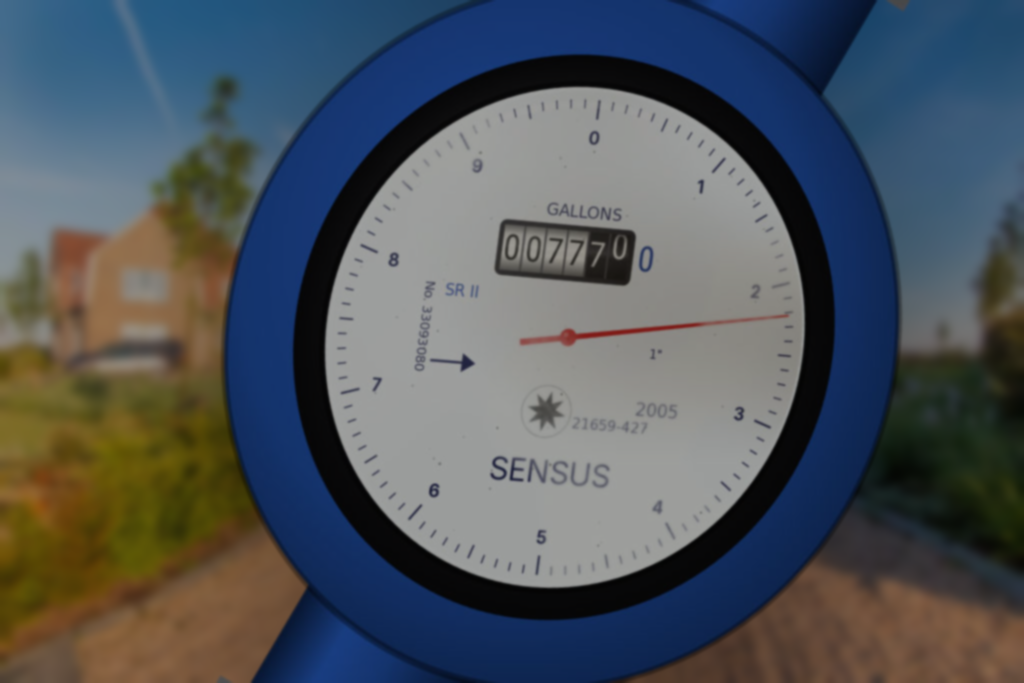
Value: 77702.2 gal
